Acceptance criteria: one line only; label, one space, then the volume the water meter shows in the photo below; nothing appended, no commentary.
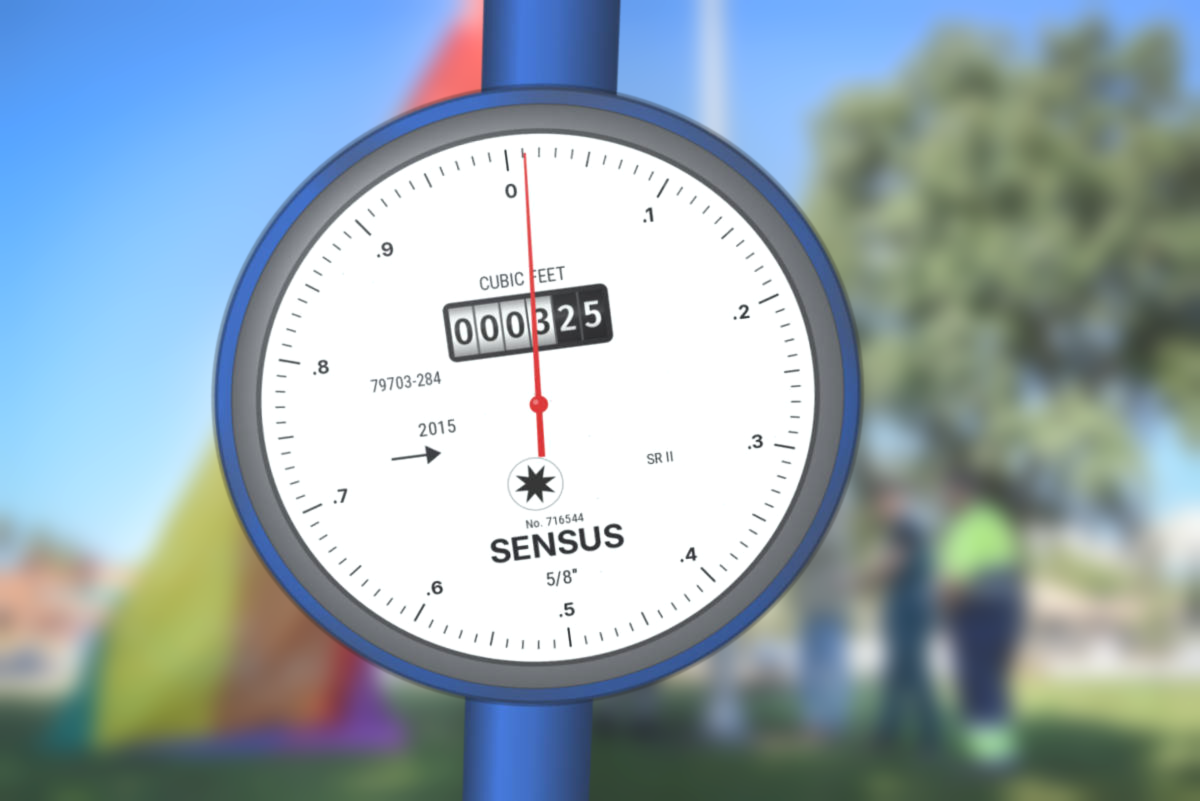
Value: 325.01 ft³
